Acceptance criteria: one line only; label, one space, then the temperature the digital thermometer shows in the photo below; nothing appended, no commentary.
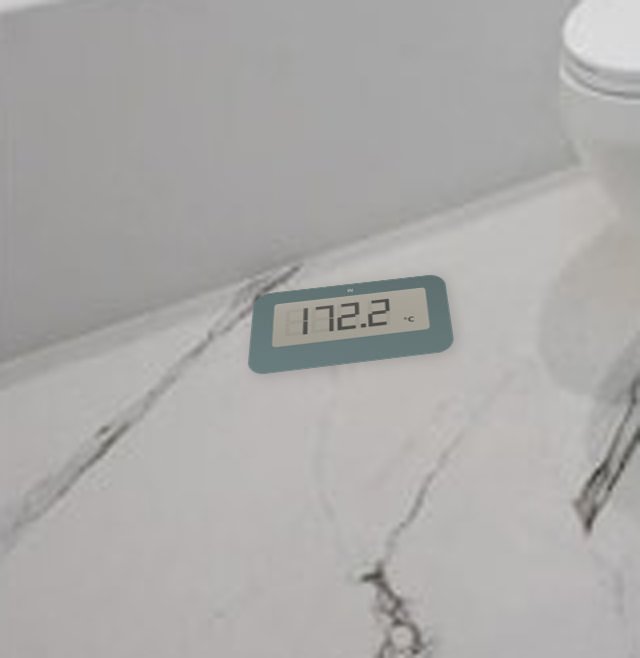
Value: 172.2 °C
